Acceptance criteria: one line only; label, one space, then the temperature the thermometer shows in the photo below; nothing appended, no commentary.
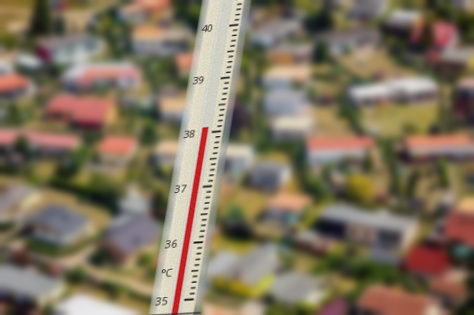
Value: 38.1 °C
